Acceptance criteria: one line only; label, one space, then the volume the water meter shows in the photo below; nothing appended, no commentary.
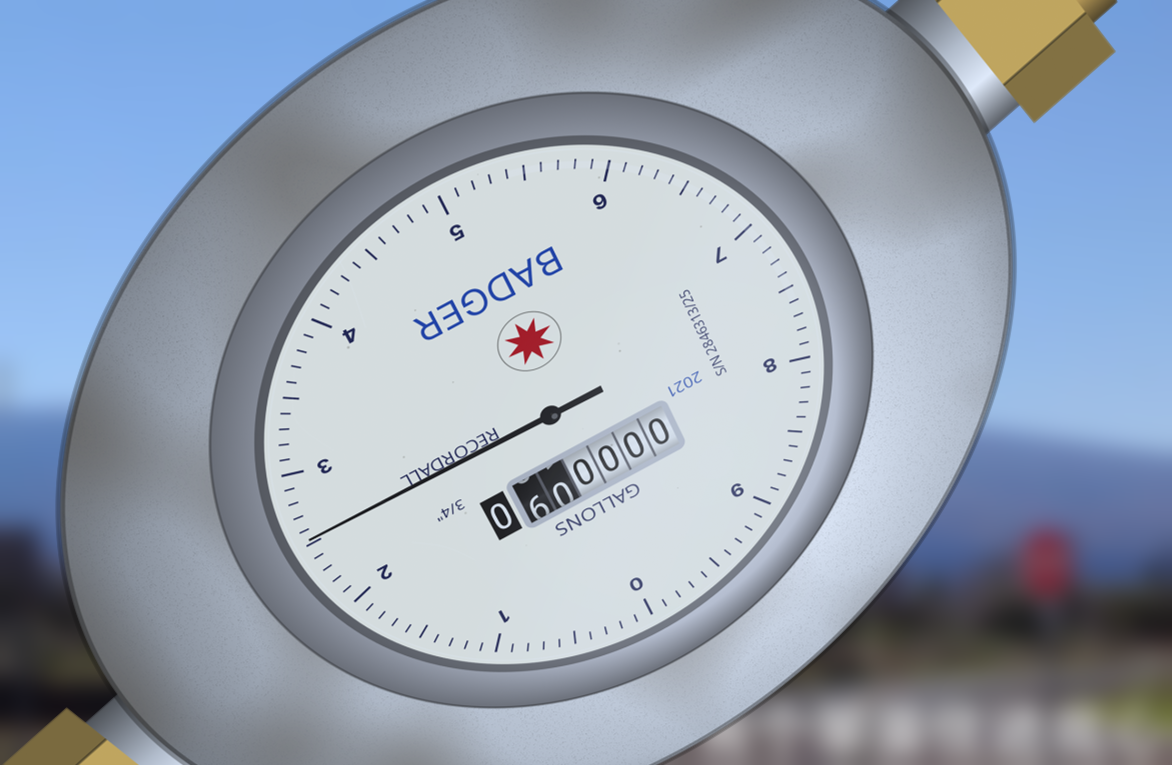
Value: 92.5 gal
